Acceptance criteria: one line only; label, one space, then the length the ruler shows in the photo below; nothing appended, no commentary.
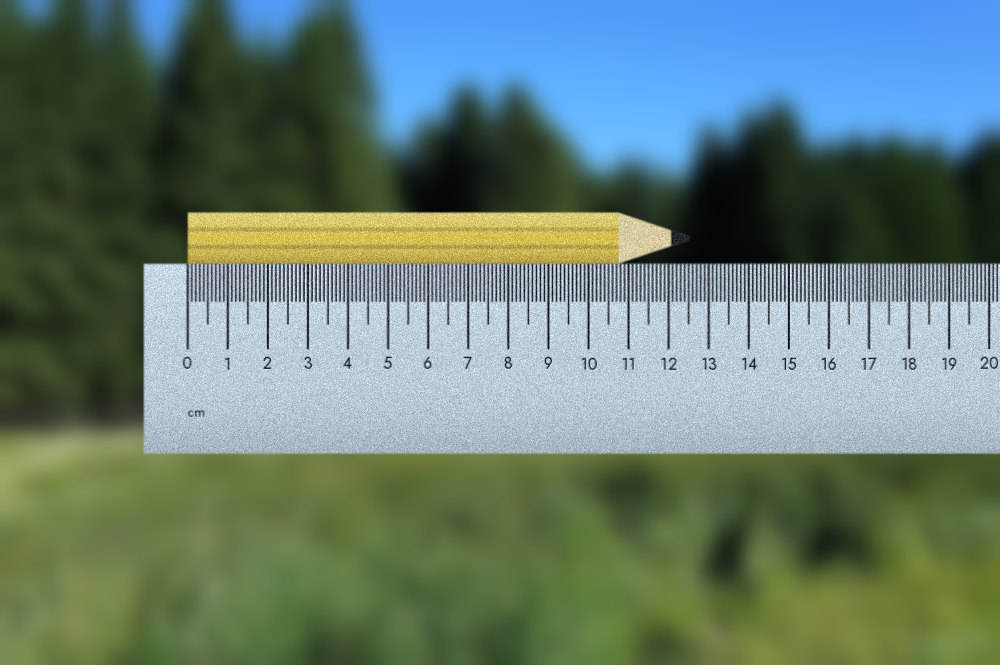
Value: 12.5 cm
